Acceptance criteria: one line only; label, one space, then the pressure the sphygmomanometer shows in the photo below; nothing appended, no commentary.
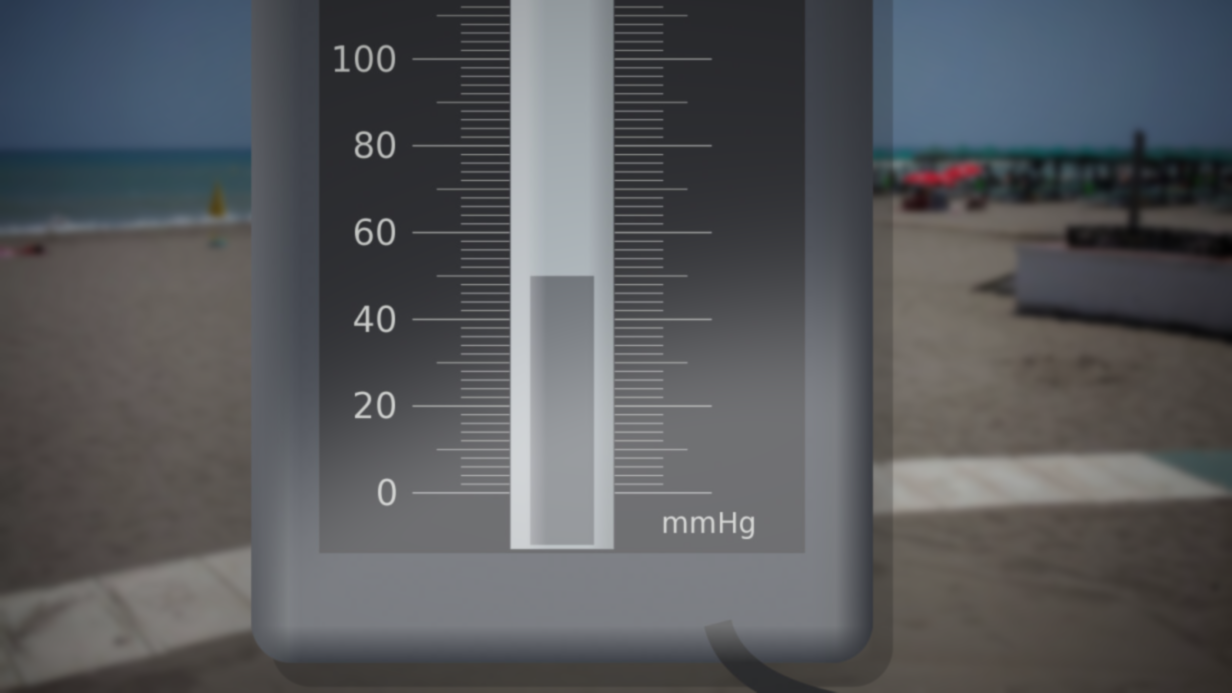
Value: 50 mmHg
